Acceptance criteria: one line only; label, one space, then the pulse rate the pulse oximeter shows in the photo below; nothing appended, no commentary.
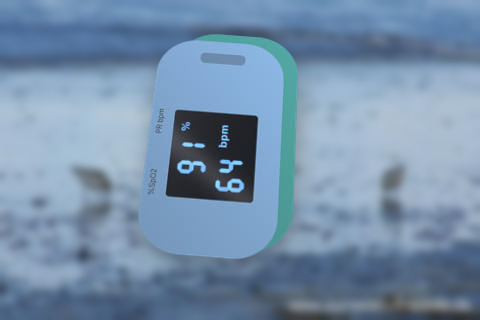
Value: 64 bpm
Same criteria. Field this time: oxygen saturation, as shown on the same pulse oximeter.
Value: 91 %
